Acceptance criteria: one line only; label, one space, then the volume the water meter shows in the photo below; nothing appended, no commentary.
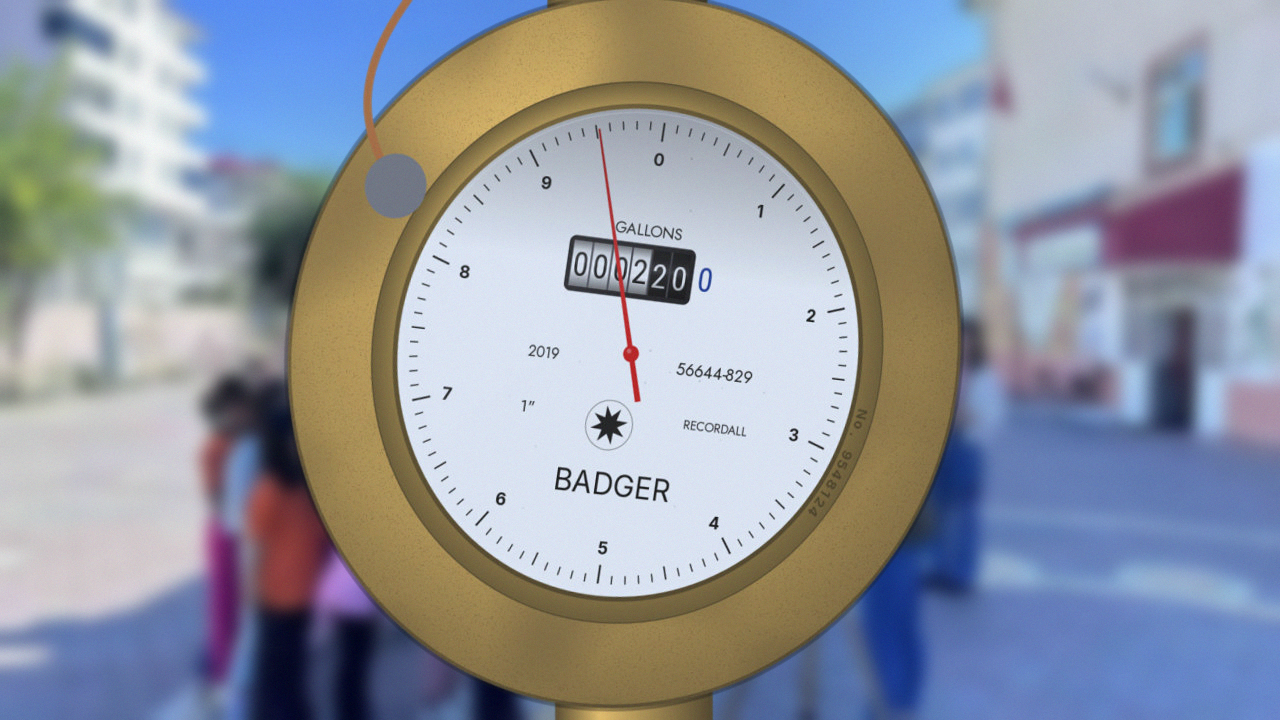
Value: 2199.5 gal
